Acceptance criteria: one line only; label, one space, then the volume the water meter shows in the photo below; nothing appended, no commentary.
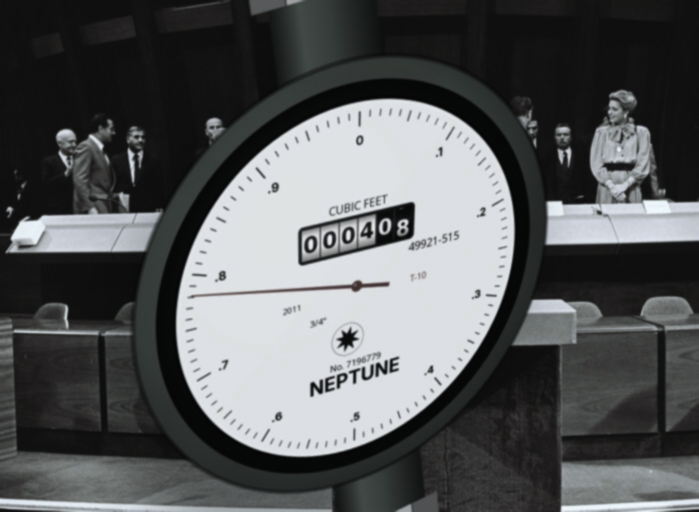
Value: 407.78 ft³
